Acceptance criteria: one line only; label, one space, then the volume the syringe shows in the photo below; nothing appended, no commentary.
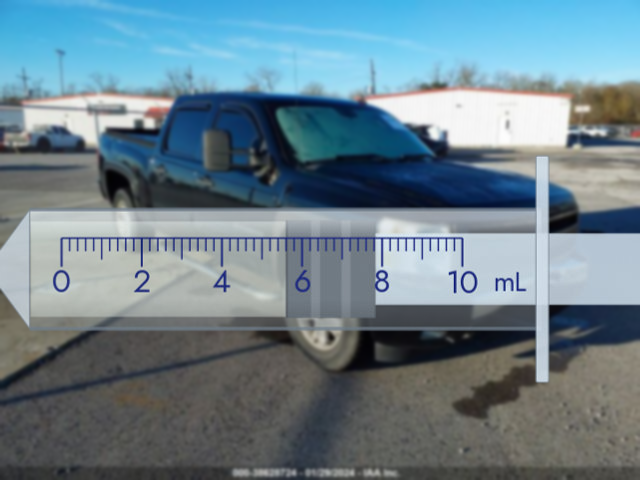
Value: 5.6 mL
